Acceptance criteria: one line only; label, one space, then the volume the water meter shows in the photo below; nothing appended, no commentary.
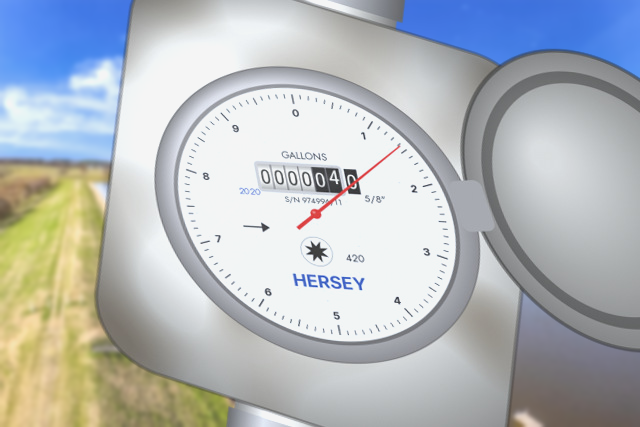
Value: 41.4 gal
